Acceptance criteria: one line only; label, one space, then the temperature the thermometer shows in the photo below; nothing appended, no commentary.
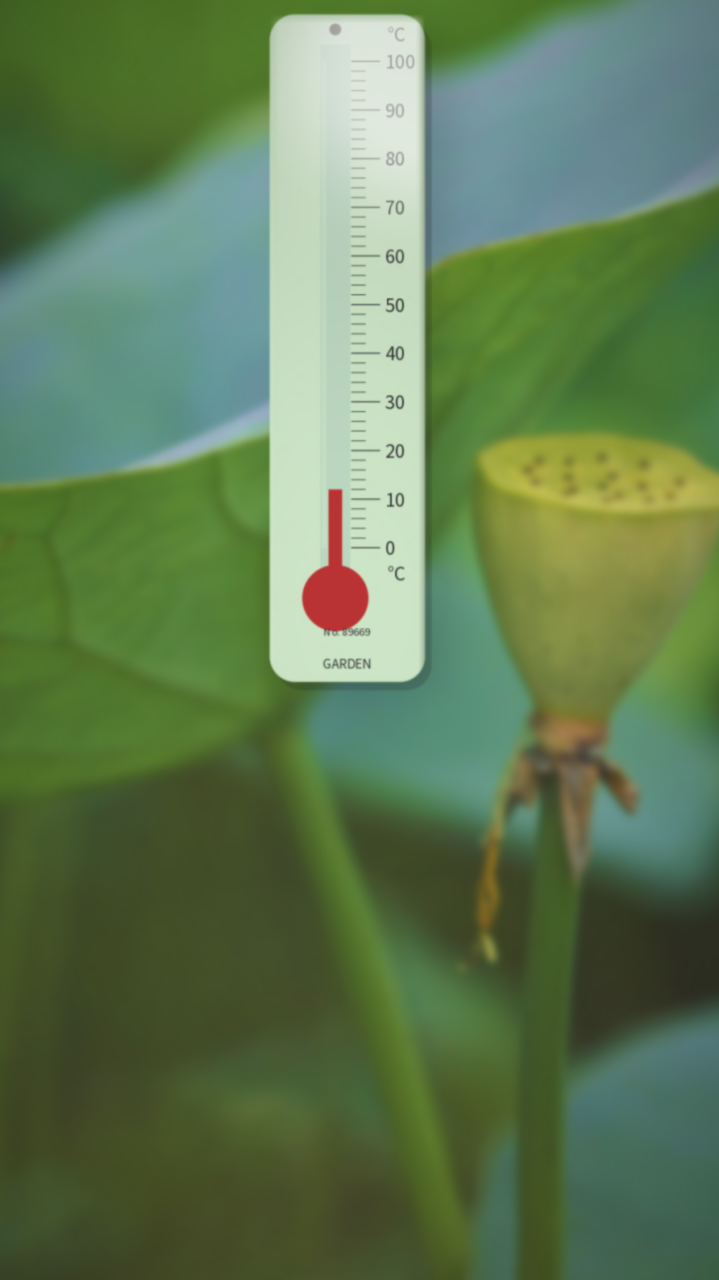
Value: 12 °C
